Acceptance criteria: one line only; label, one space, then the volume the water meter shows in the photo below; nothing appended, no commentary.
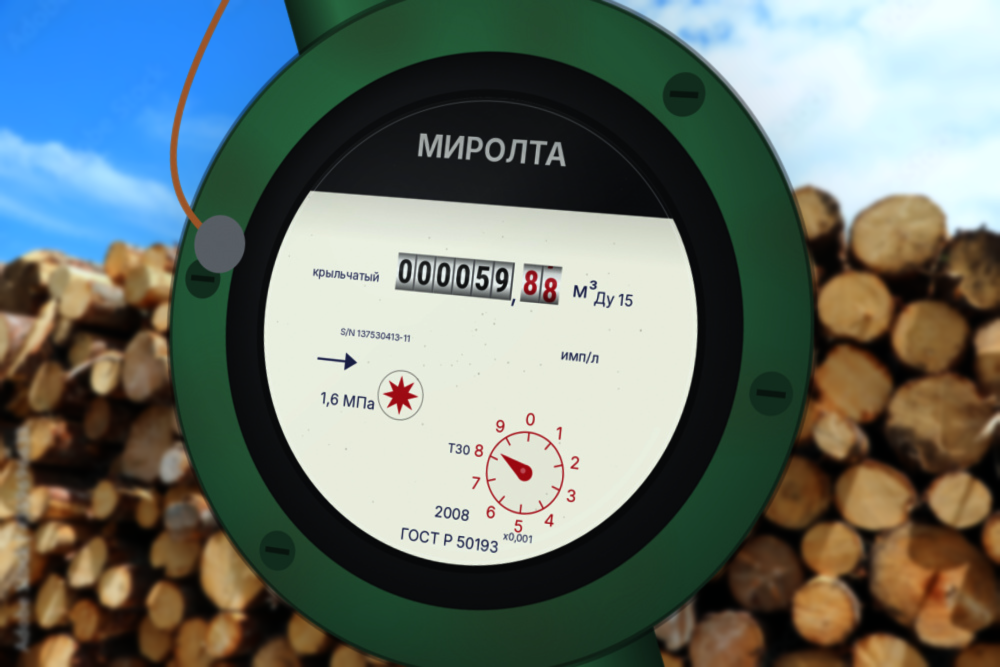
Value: 59.878 m³
